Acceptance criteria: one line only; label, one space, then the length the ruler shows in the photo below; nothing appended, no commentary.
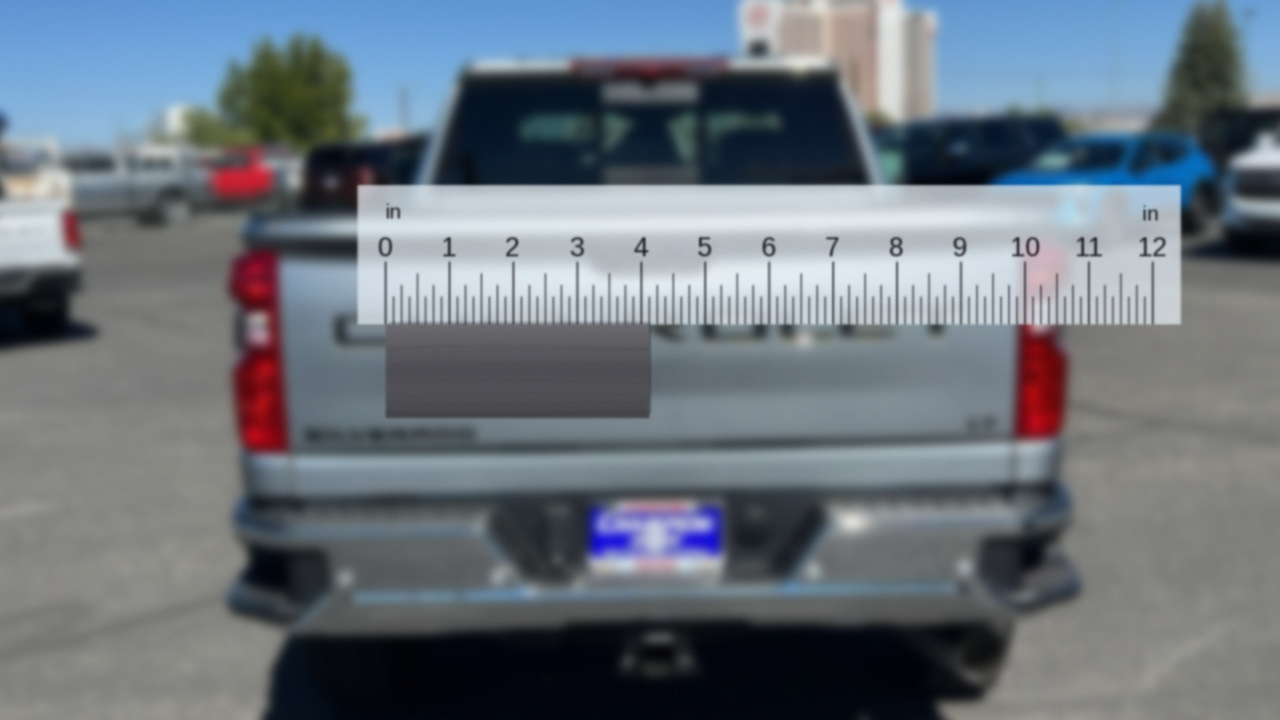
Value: 4.125 in
